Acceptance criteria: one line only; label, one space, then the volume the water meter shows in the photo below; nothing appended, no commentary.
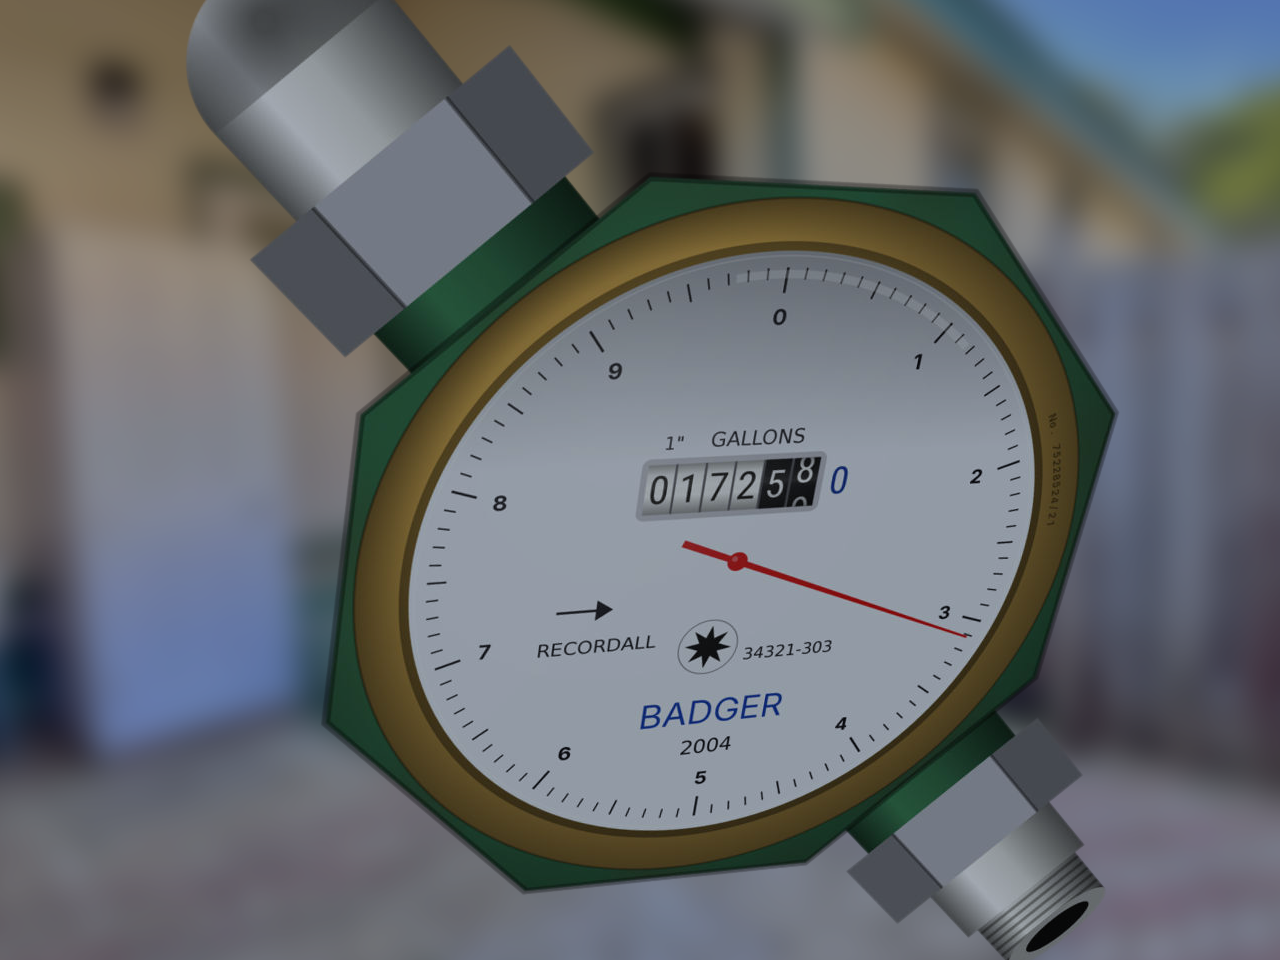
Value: 172583.1 gal
